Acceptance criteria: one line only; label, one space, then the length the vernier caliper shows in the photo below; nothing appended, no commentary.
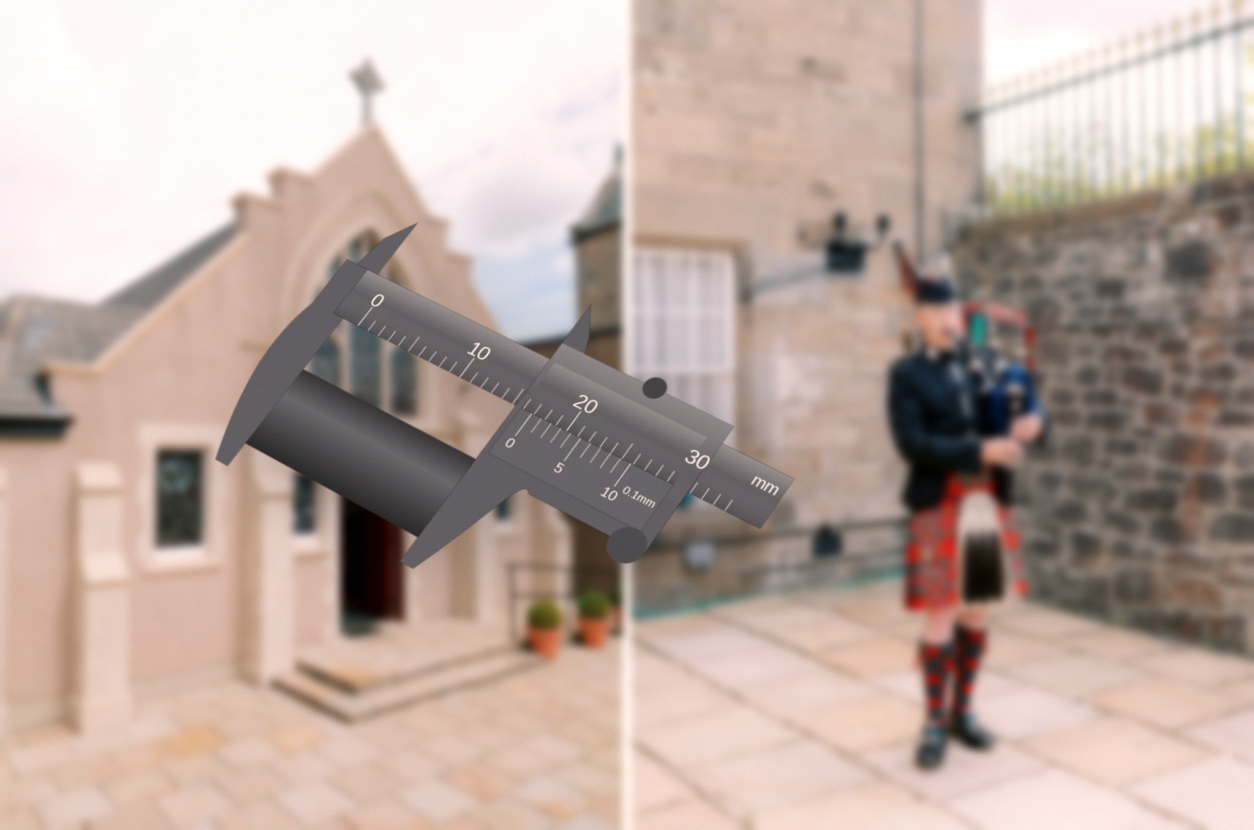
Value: 16.8 mm
